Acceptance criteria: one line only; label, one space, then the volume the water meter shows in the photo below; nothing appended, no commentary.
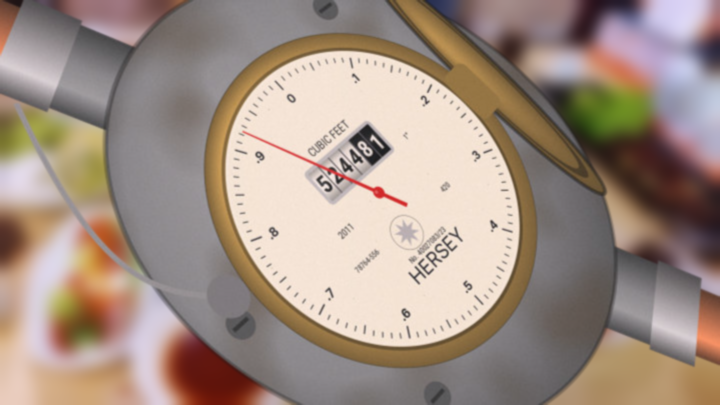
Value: 524480.92 ft³
